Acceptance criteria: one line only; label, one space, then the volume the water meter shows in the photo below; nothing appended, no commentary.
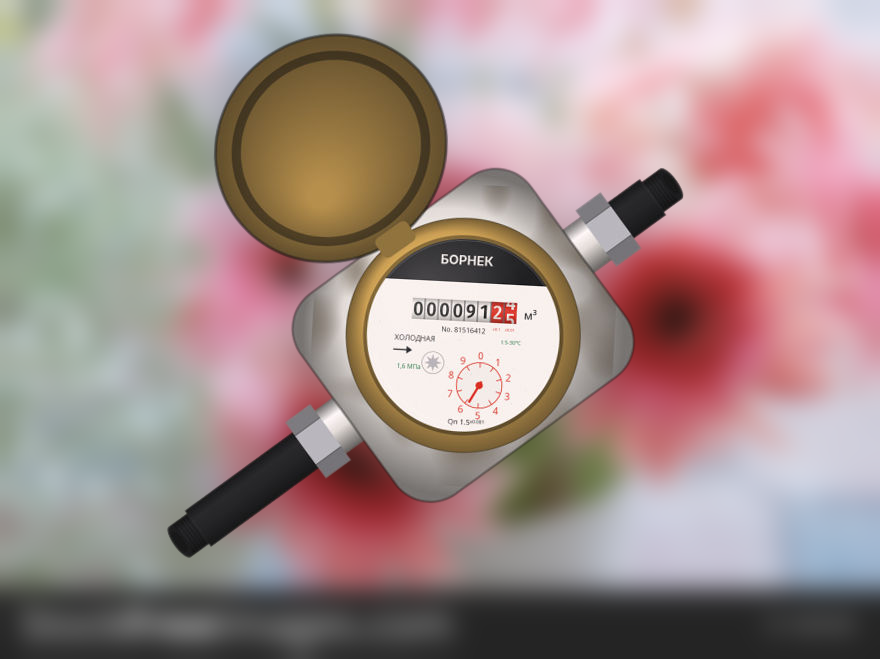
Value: 91.245 m³
